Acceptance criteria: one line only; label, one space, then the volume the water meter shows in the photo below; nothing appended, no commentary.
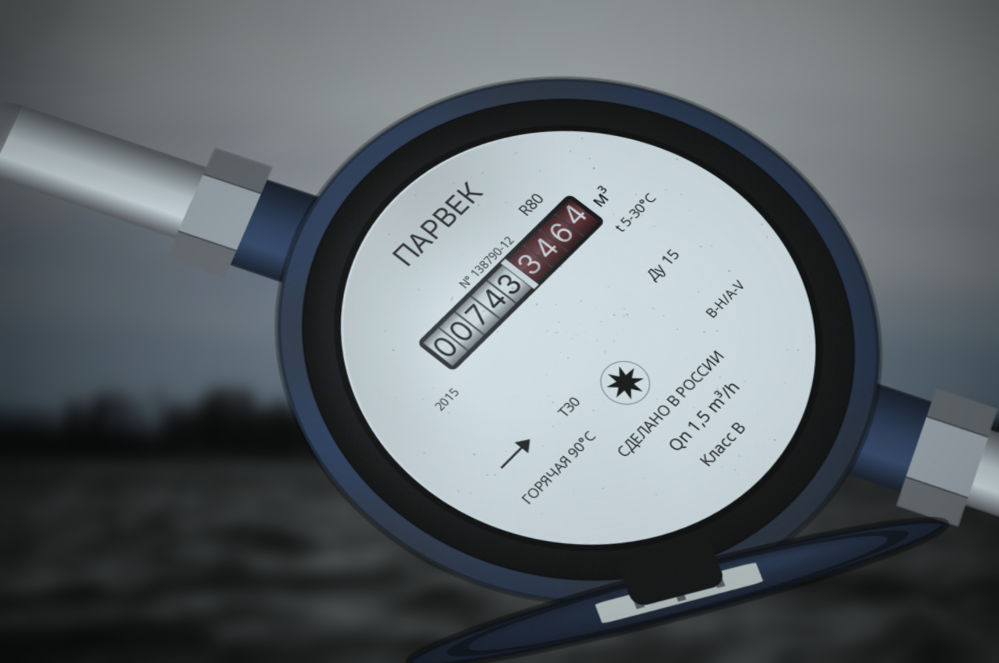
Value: 743.3464 m³
